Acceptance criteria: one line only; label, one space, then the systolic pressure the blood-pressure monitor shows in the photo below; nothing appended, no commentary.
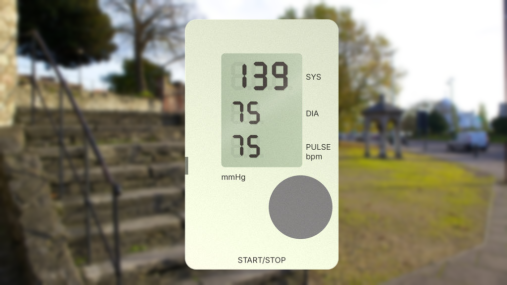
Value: 139 mmHg
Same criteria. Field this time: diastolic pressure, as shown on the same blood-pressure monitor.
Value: 75 mmHg
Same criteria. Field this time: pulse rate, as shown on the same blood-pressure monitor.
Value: 75 bpm
